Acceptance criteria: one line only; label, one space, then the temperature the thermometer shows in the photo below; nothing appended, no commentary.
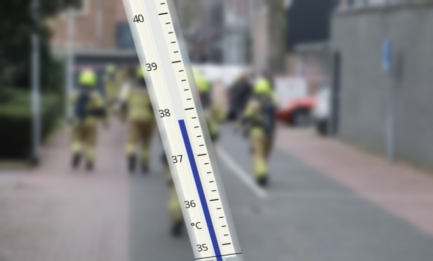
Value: 37.8 °C
